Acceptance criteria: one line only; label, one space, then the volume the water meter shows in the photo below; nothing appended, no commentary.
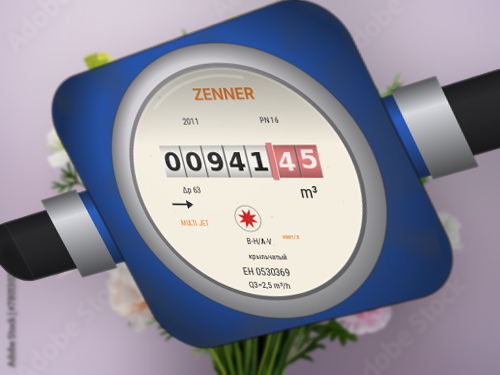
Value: 941.45 m³
